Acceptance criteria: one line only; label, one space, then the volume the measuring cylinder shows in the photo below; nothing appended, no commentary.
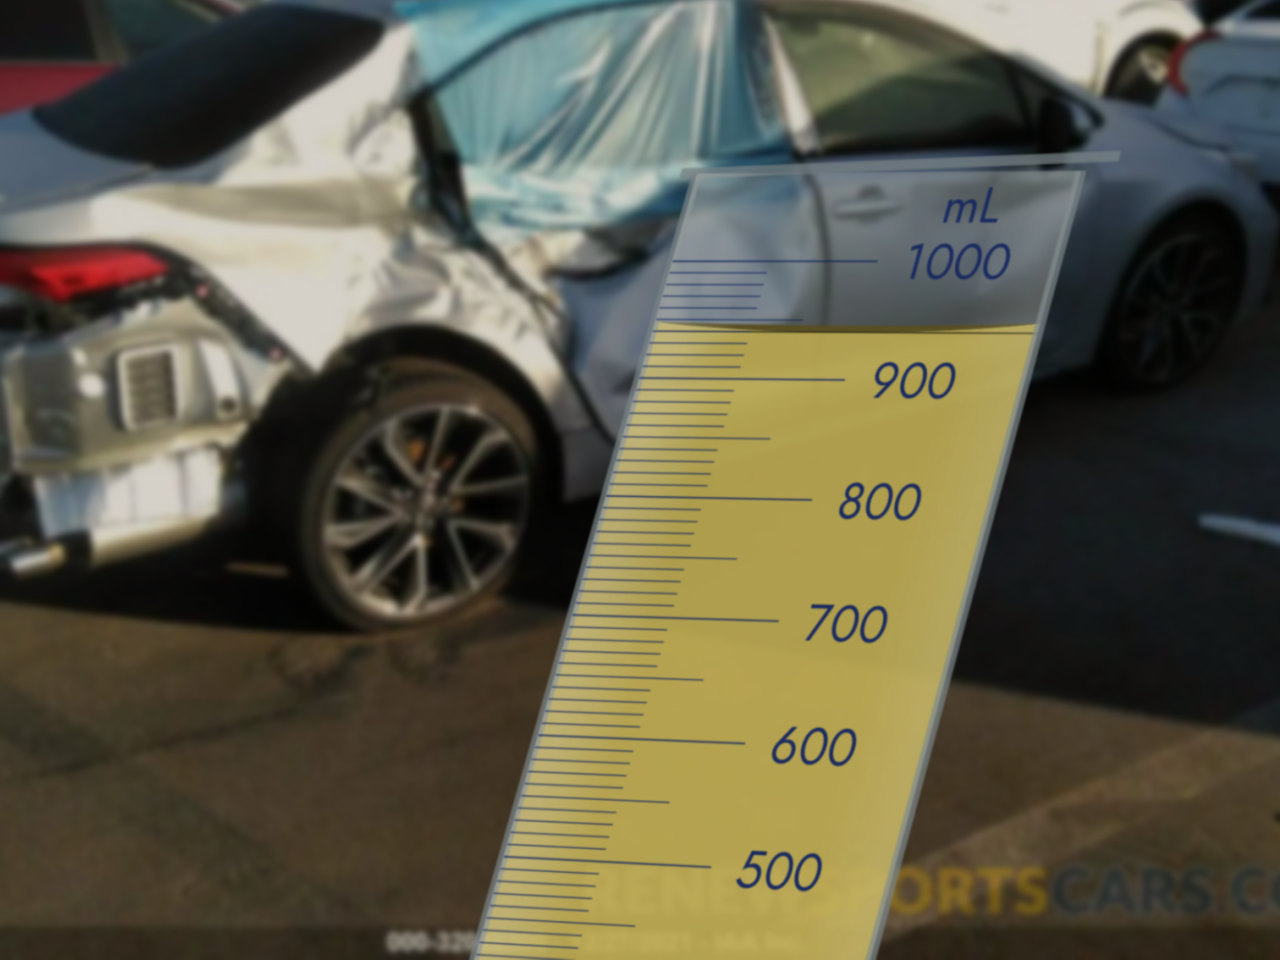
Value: 940 mL
